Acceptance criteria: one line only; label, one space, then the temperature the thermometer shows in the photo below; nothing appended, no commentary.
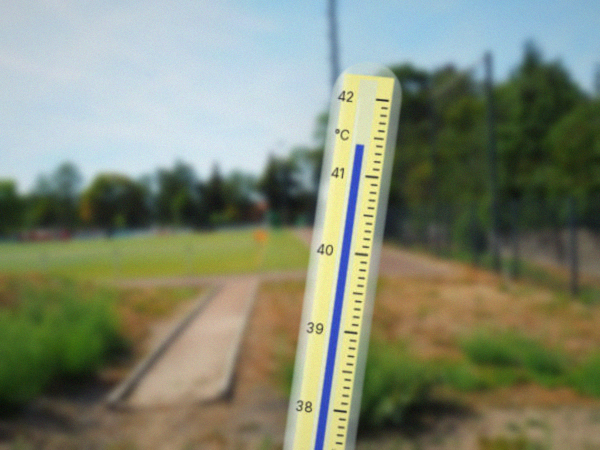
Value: 41.4 °C
